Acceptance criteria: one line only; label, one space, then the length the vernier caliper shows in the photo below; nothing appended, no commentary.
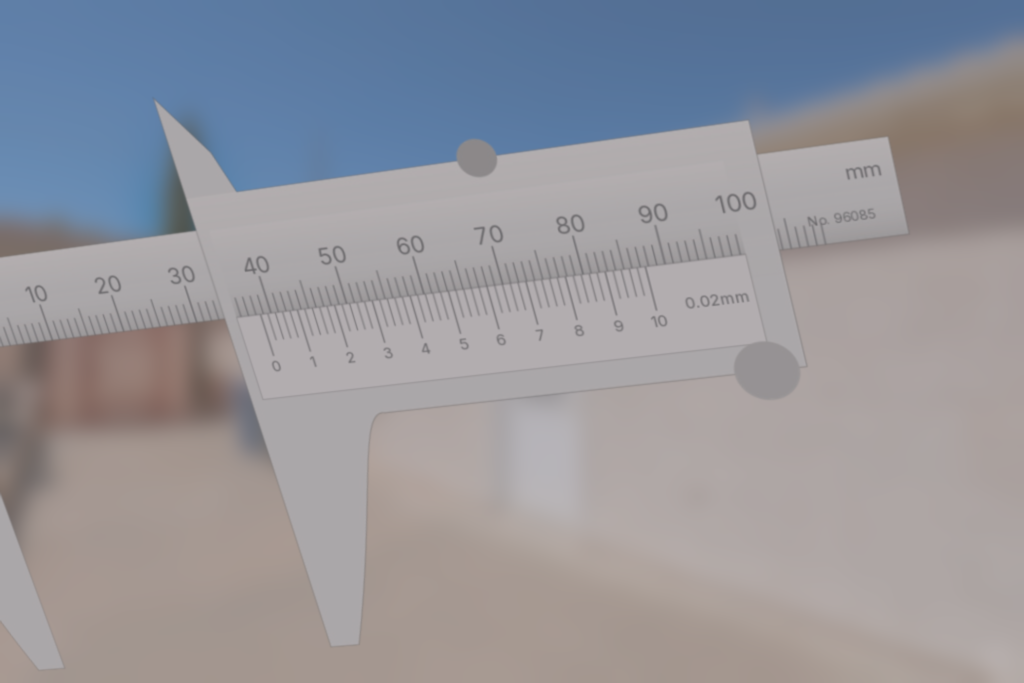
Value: 38.6 mm
